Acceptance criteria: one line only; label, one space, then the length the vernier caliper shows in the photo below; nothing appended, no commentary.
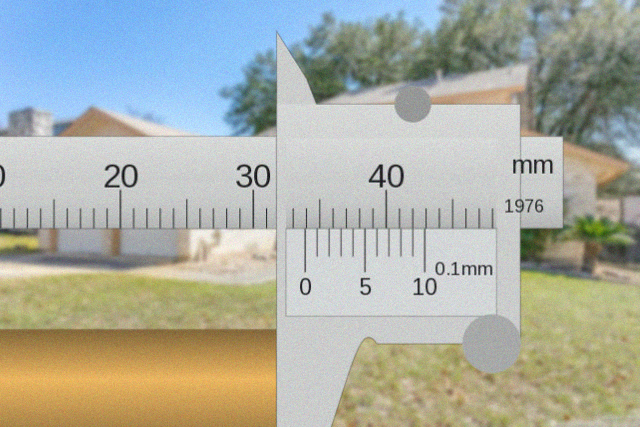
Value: 33.9 mm
